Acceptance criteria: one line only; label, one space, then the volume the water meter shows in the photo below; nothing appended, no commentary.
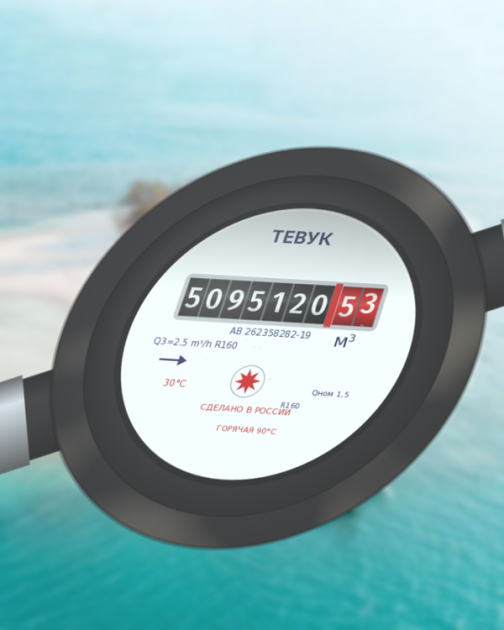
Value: 5095120.53 m³
